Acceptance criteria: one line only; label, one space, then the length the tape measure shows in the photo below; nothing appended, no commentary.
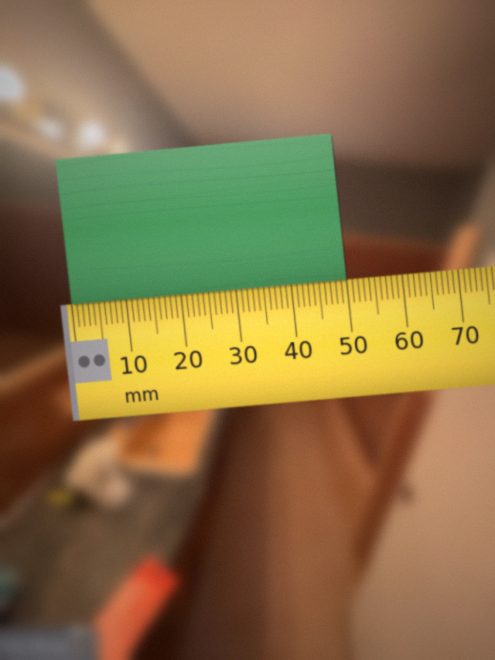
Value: 50 mm
